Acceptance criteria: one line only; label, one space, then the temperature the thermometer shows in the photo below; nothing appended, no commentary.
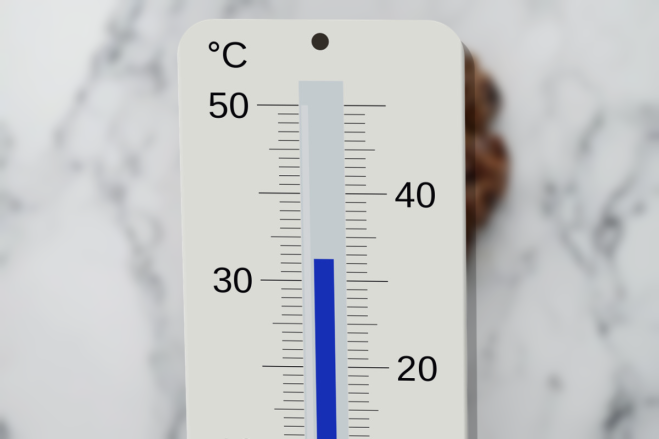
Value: 32.5 °C
